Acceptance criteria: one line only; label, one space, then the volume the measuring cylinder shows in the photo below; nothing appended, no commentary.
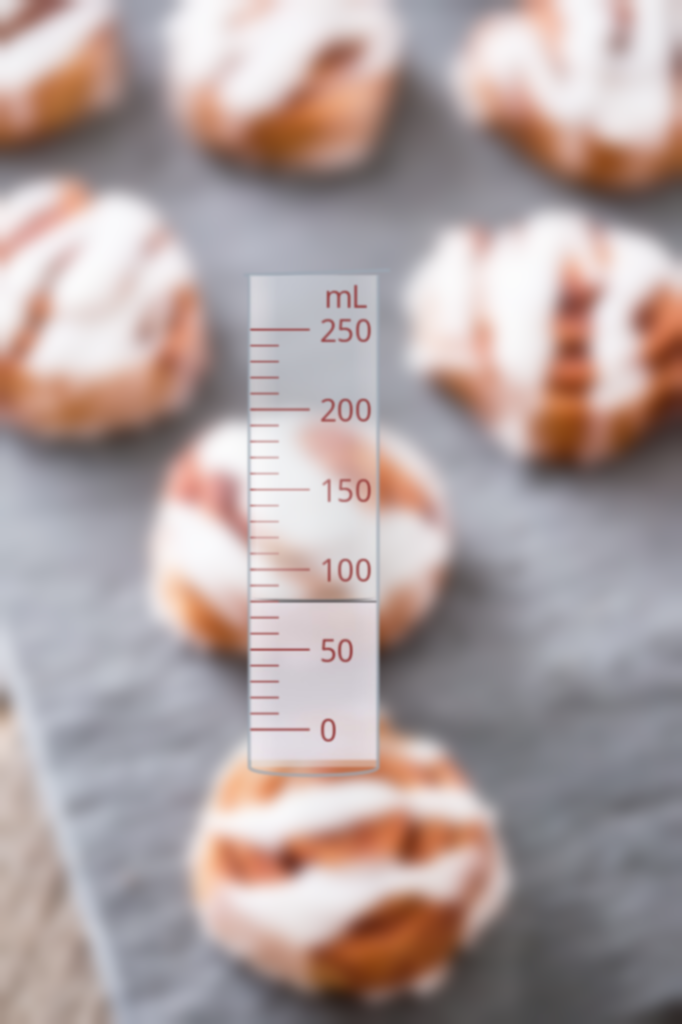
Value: 80 mL
